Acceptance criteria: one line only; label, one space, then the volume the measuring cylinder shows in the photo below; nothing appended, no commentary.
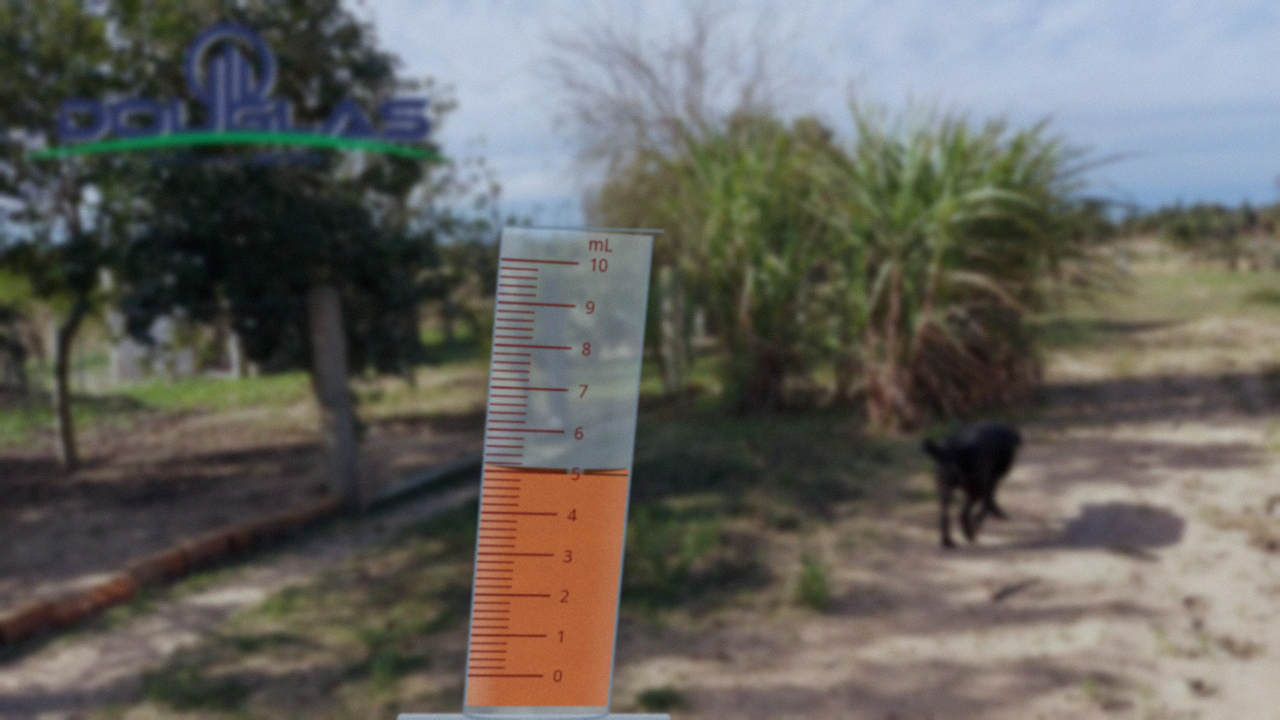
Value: 5 mL
